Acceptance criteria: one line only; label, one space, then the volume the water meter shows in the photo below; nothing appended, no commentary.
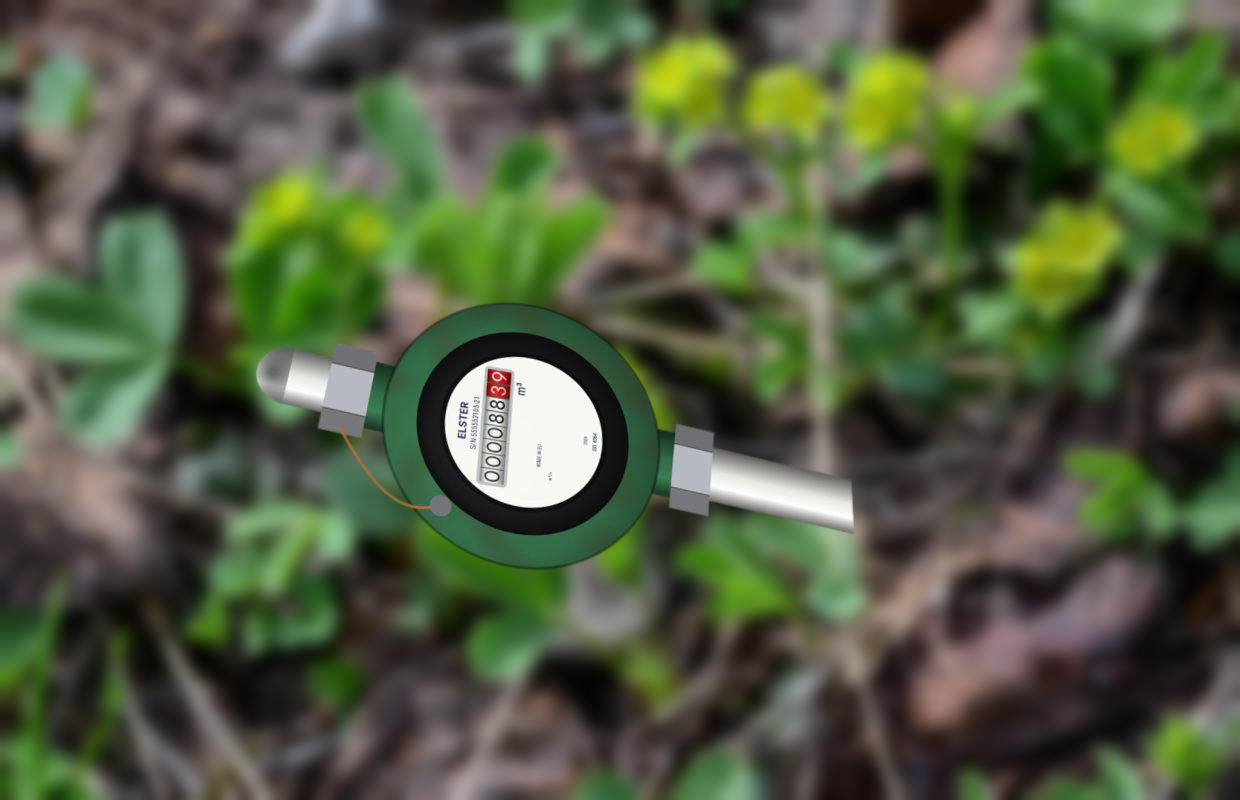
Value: 88.39 m³
